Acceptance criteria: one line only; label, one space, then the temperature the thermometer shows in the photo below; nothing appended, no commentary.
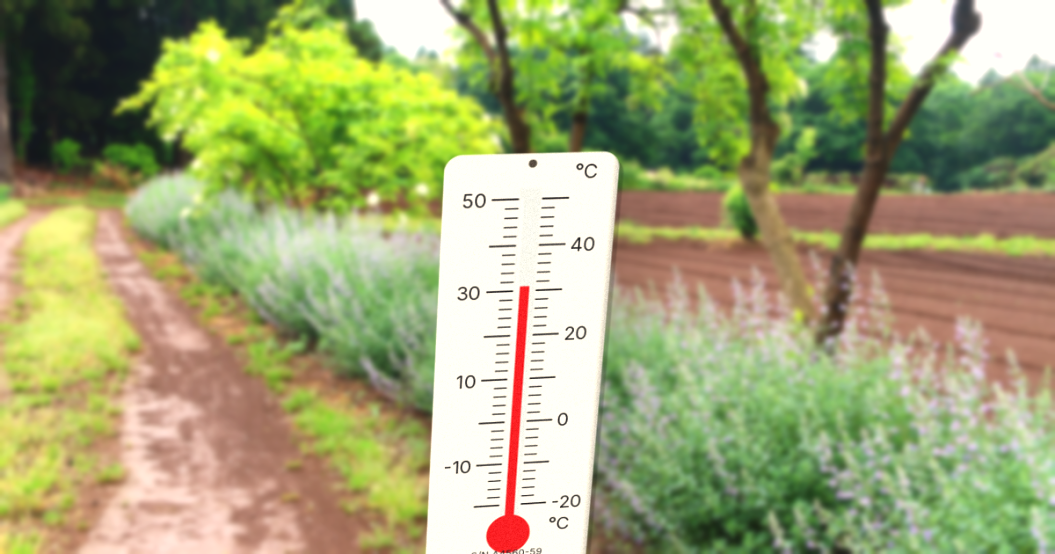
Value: 31 °C
